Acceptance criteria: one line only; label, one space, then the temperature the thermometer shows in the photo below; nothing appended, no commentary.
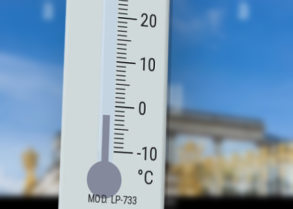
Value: -2 °C
